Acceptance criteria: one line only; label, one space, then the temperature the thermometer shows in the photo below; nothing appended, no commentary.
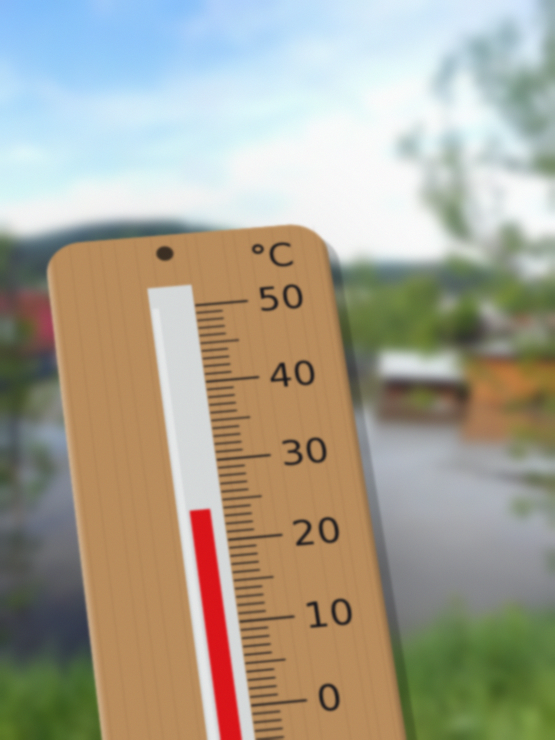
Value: 24 °C
